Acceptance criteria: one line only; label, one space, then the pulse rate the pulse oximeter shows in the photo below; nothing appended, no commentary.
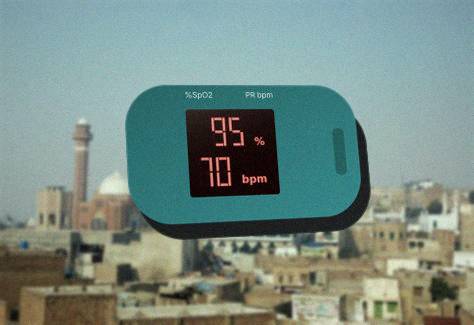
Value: 70 bpm
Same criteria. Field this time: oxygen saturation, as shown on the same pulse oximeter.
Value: 95 %
